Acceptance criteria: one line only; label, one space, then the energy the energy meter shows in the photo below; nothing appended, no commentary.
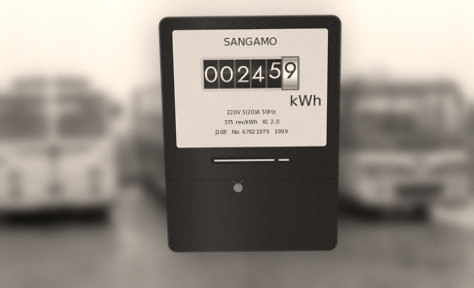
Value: 245.9 kWh
